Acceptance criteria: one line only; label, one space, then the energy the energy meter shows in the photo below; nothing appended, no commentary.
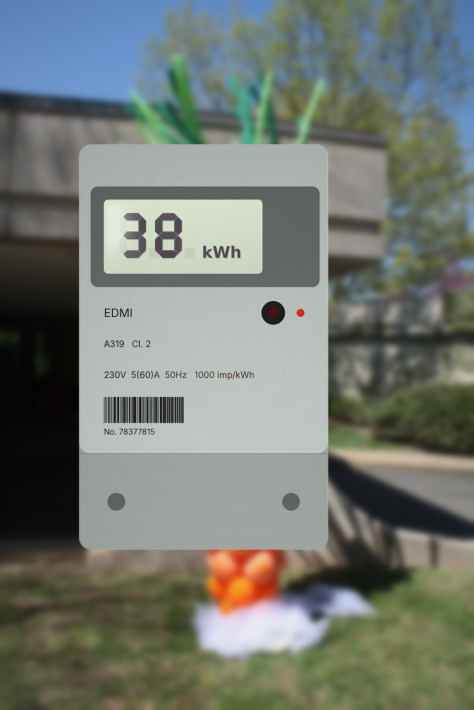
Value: 38 kWh
